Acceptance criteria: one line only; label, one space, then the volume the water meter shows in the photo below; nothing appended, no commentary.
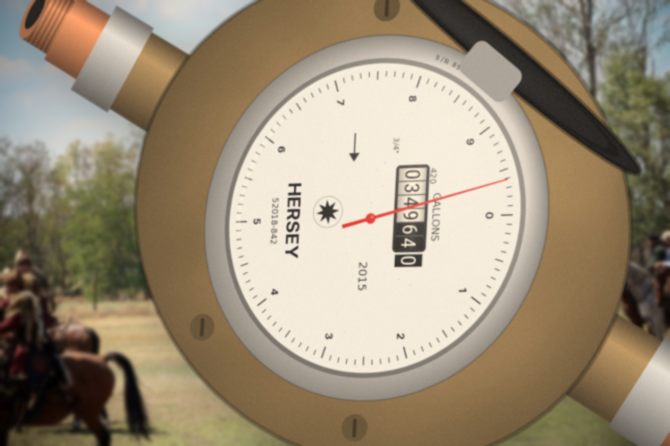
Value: 349639.6 gal
